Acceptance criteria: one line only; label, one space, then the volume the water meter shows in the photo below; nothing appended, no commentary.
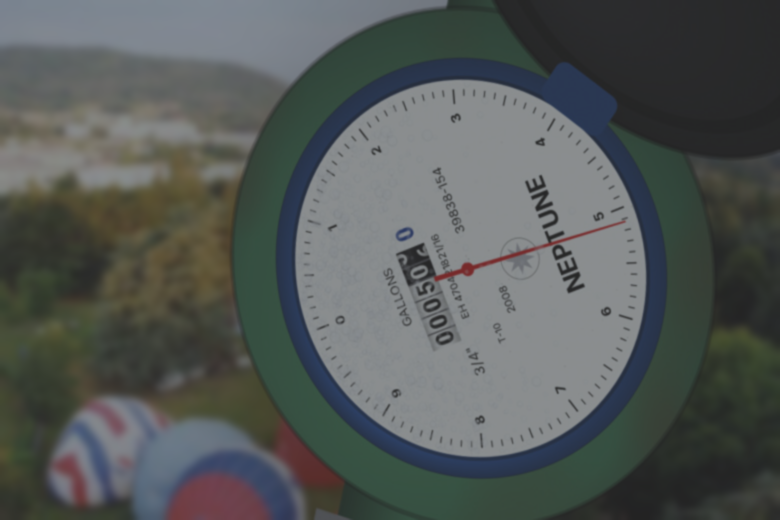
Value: 5055.1 gal
